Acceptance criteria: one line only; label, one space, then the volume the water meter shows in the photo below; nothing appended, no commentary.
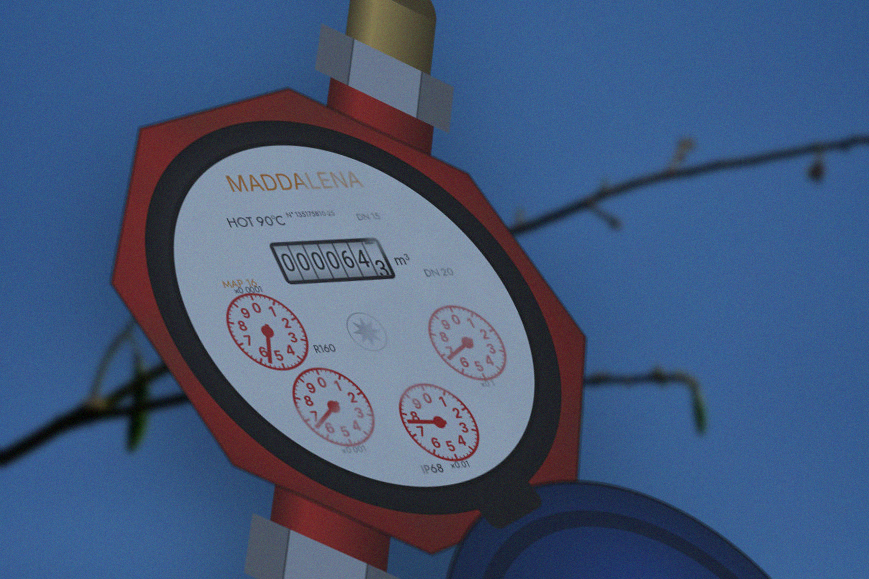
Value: 642.6765 m³
